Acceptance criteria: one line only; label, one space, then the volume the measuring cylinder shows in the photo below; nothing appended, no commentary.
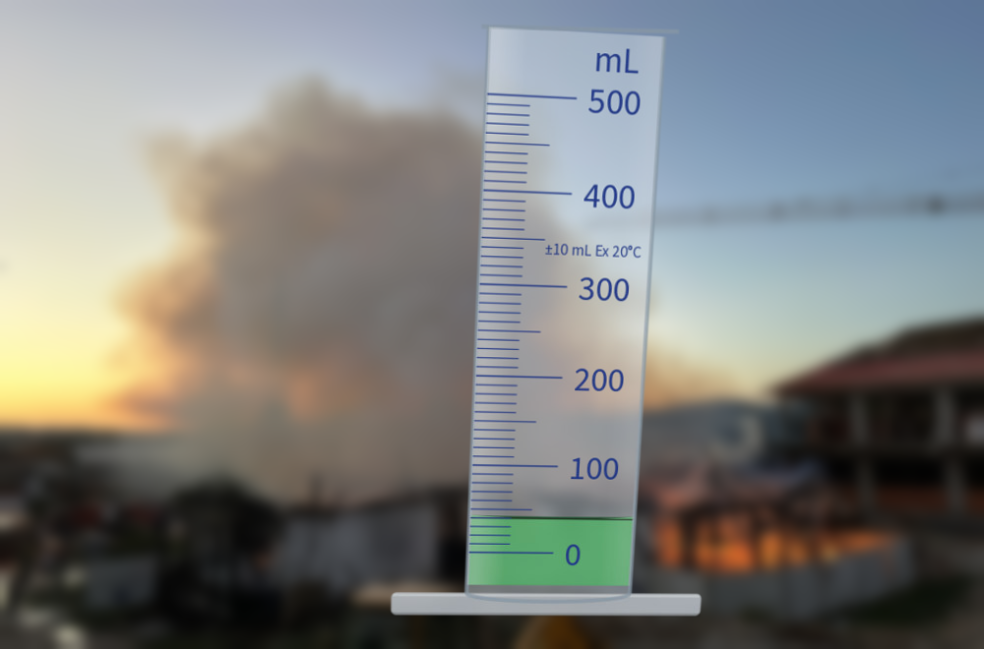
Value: 40 mL
